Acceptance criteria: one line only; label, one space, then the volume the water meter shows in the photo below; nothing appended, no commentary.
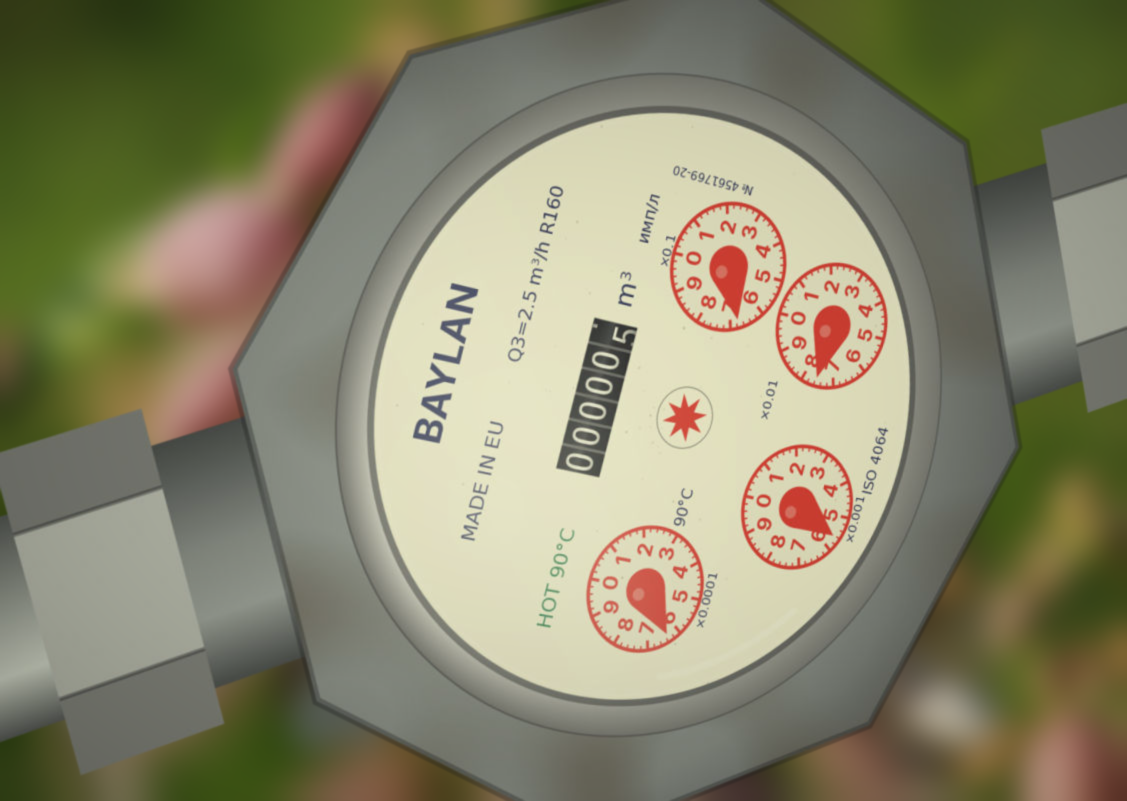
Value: 4.6756 m³
